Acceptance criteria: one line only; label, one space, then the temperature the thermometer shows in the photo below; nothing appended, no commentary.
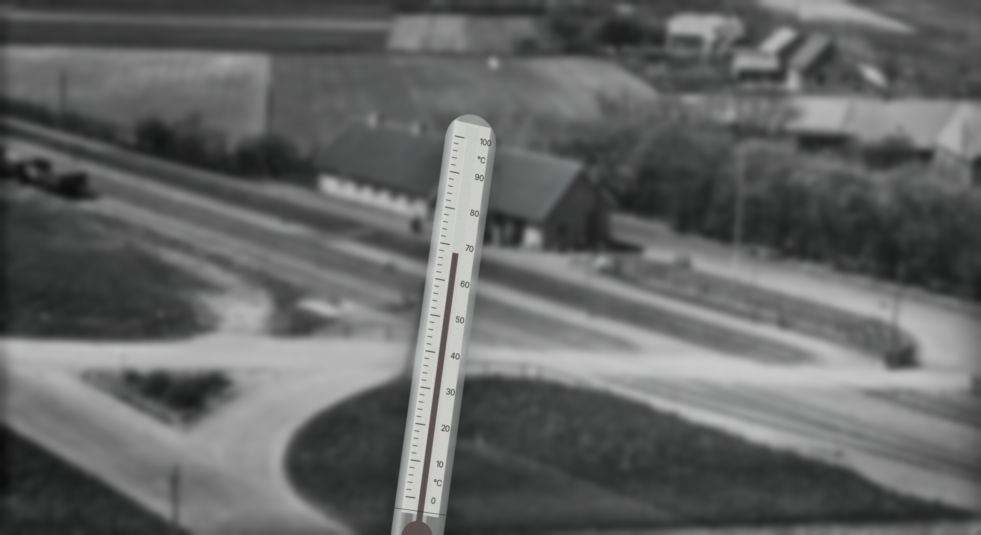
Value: 68 °C
